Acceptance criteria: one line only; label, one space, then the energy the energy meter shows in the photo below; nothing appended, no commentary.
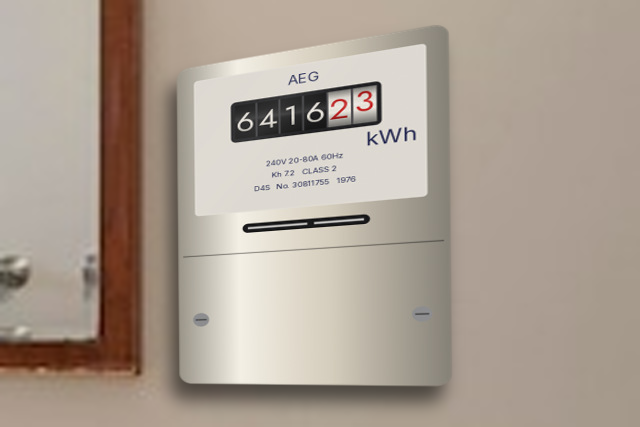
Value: 6416.23 kWh
